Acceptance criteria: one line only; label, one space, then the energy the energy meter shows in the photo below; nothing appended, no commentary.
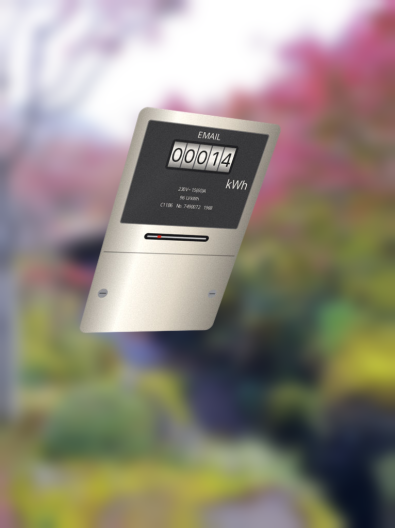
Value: 14 kWh
